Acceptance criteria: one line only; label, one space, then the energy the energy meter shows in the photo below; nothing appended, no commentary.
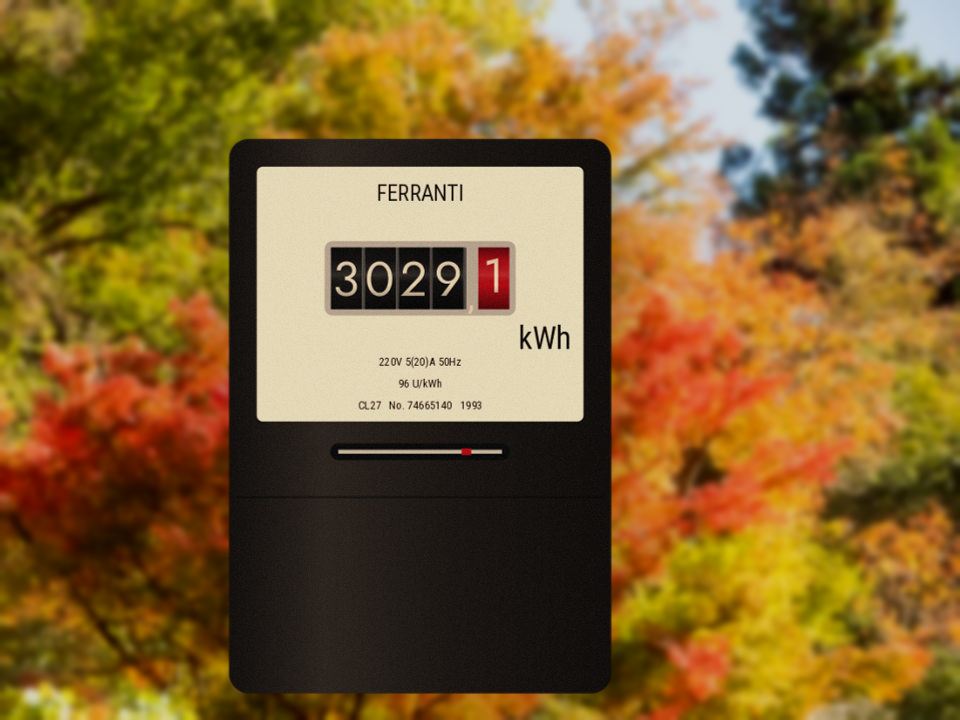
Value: 3029.1 kWh
